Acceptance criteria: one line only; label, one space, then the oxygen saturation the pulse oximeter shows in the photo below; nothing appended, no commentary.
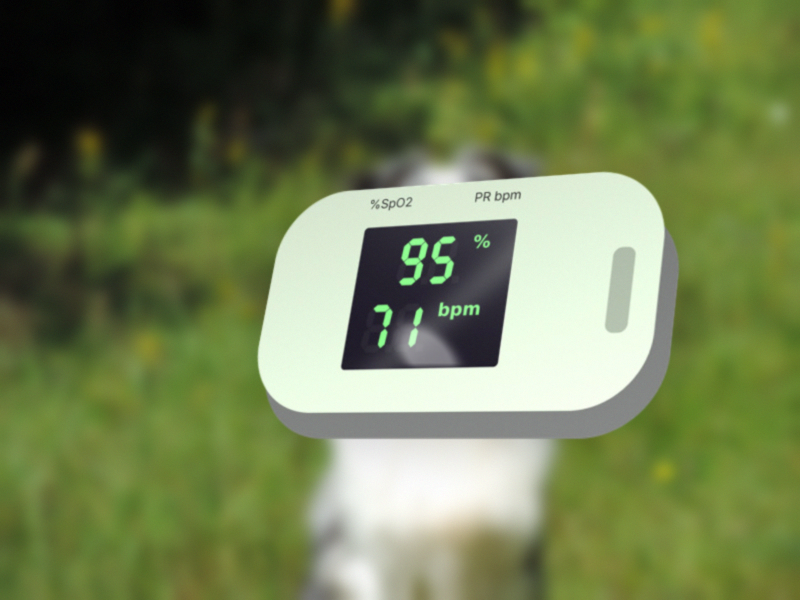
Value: 95 %
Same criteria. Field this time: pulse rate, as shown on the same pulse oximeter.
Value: 71 bpm
